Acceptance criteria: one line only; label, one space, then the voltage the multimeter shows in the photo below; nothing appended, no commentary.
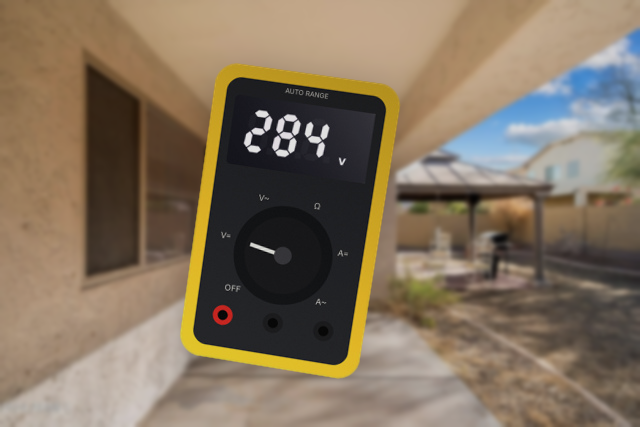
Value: 284 V
